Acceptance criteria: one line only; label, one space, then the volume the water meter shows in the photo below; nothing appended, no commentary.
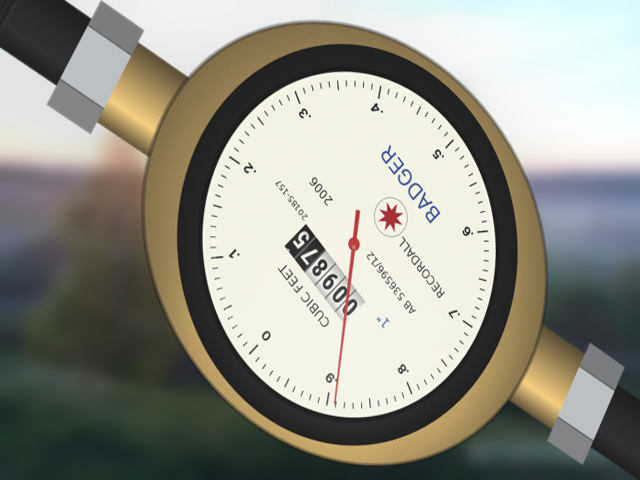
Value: 9874.89 ft³
